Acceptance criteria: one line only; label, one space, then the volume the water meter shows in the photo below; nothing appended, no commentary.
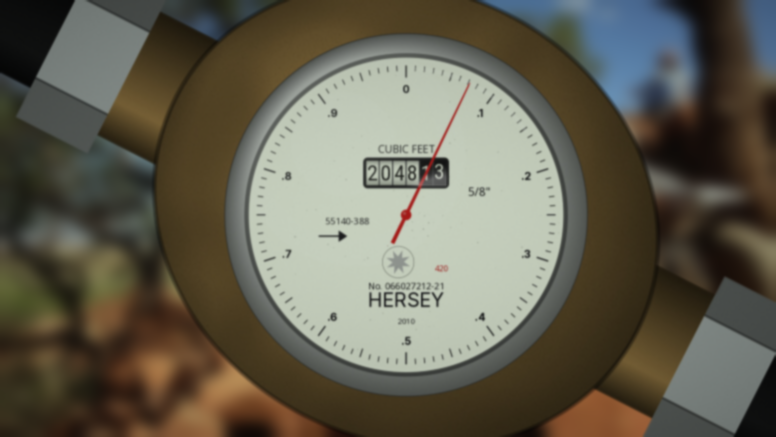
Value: 204813.07 ft³
